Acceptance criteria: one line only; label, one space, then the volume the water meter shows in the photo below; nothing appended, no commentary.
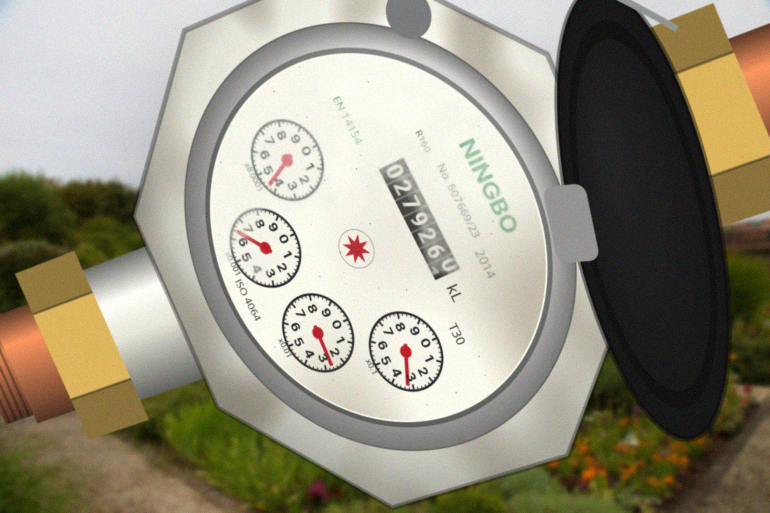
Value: 279260.3264 kL
